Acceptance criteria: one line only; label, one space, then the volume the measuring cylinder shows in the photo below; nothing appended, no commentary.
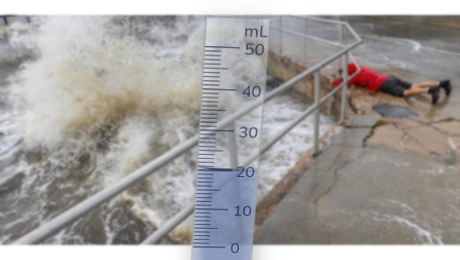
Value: 20 mL
